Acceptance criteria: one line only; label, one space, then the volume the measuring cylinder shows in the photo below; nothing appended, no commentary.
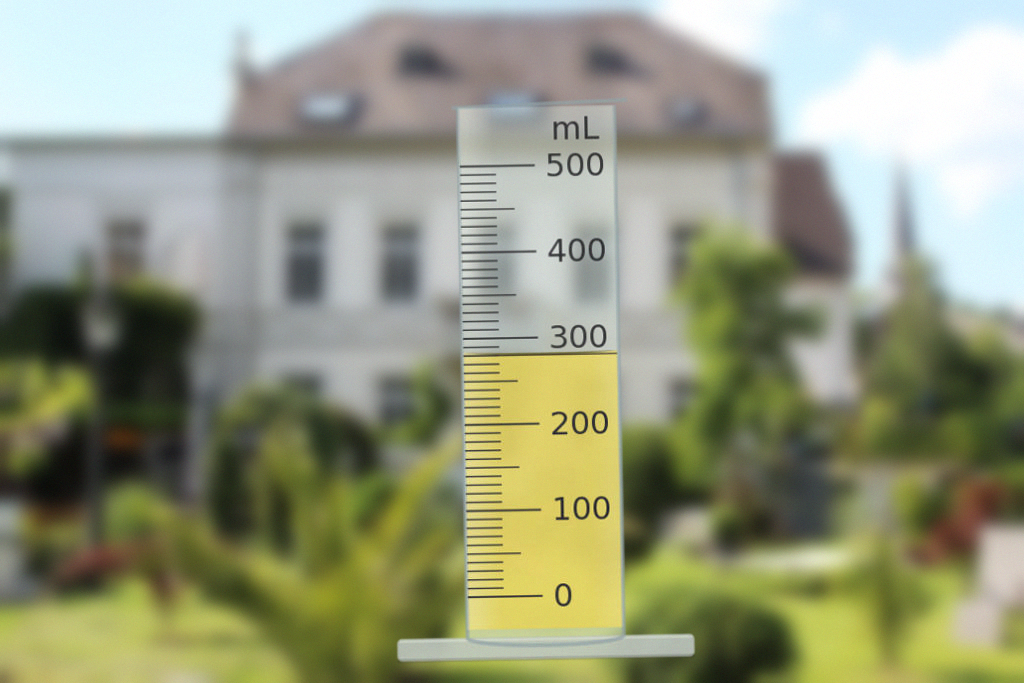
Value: 280 mL
